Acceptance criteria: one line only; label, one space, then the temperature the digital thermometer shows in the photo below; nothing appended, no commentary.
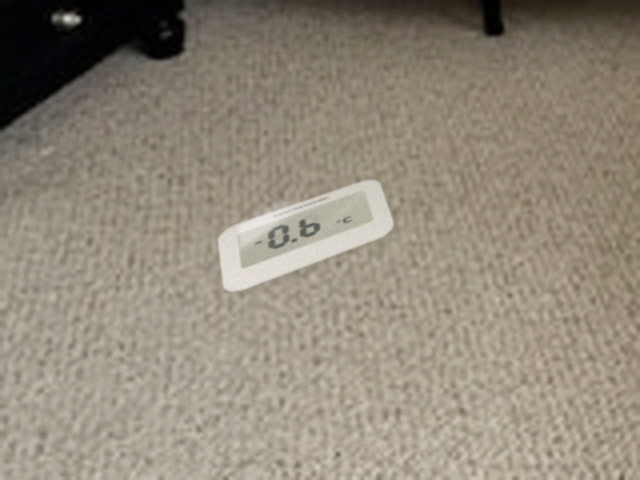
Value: -0.6 °C
